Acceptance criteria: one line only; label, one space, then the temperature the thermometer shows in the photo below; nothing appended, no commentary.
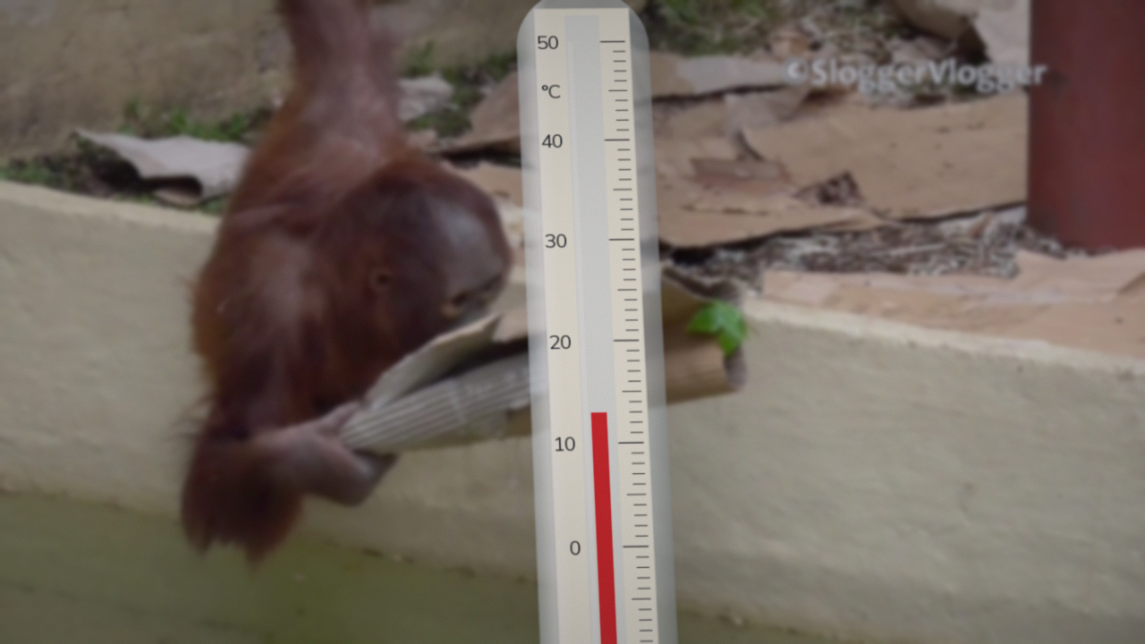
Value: 13 °C
